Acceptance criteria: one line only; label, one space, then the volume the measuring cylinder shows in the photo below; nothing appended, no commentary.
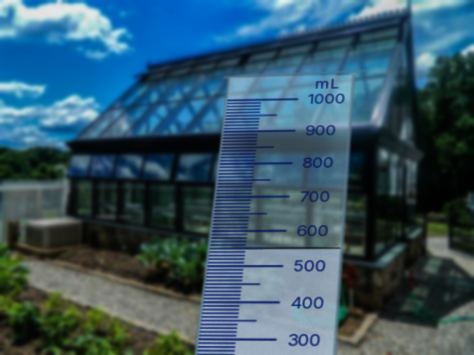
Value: 550 mL
